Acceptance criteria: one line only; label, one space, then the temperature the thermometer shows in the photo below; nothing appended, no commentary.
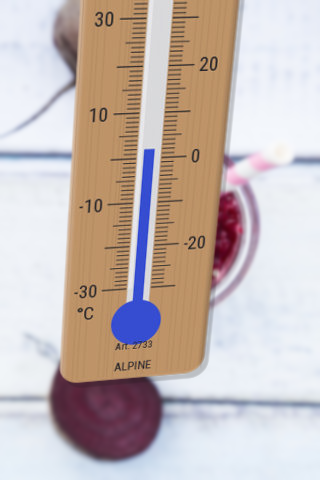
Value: 2 °C
